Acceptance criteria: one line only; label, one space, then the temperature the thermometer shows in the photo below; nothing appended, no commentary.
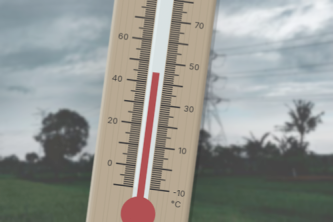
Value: 45 °C
